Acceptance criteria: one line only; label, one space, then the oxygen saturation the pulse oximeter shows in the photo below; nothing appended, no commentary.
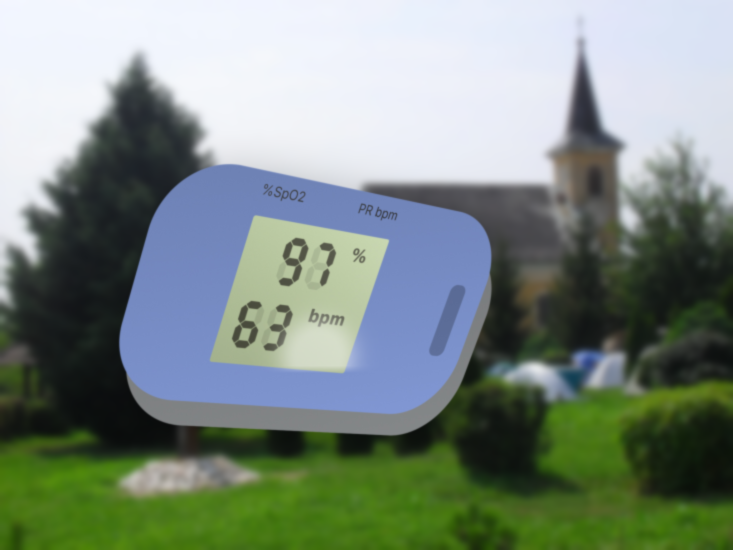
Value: 97 %
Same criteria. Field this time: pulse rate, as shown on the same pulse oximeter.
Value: 63 bpm
